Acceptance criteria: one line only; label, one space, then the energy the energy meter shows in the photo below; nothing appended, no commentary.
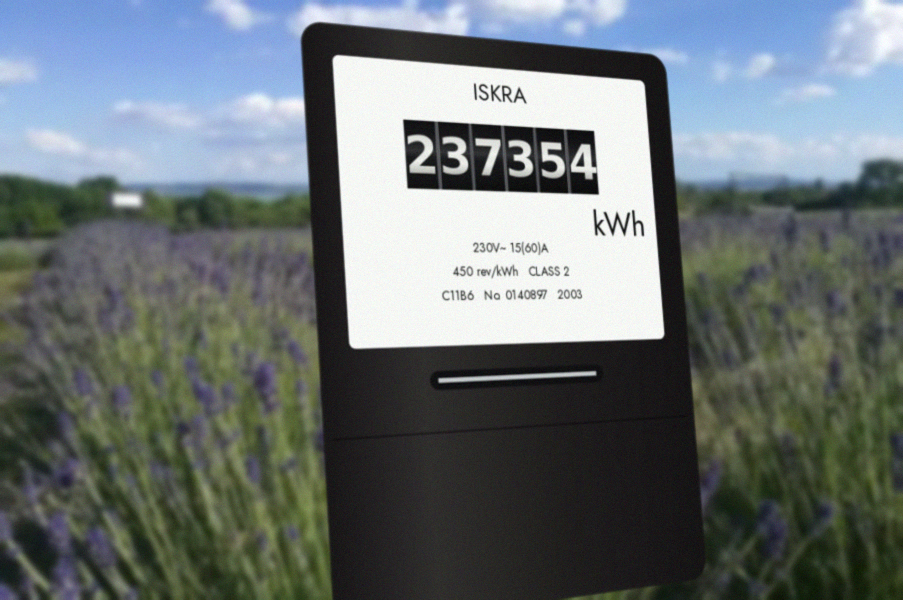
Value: 237354 kWh
